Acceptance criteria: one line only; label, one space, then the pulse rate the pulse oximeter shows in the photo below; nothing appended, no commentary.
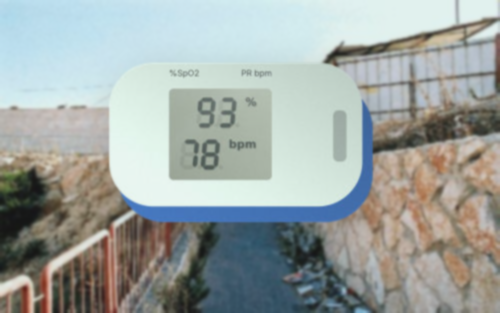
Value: 78 bpm
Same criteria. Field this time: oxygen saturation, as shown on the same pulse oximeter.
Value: 93 %
